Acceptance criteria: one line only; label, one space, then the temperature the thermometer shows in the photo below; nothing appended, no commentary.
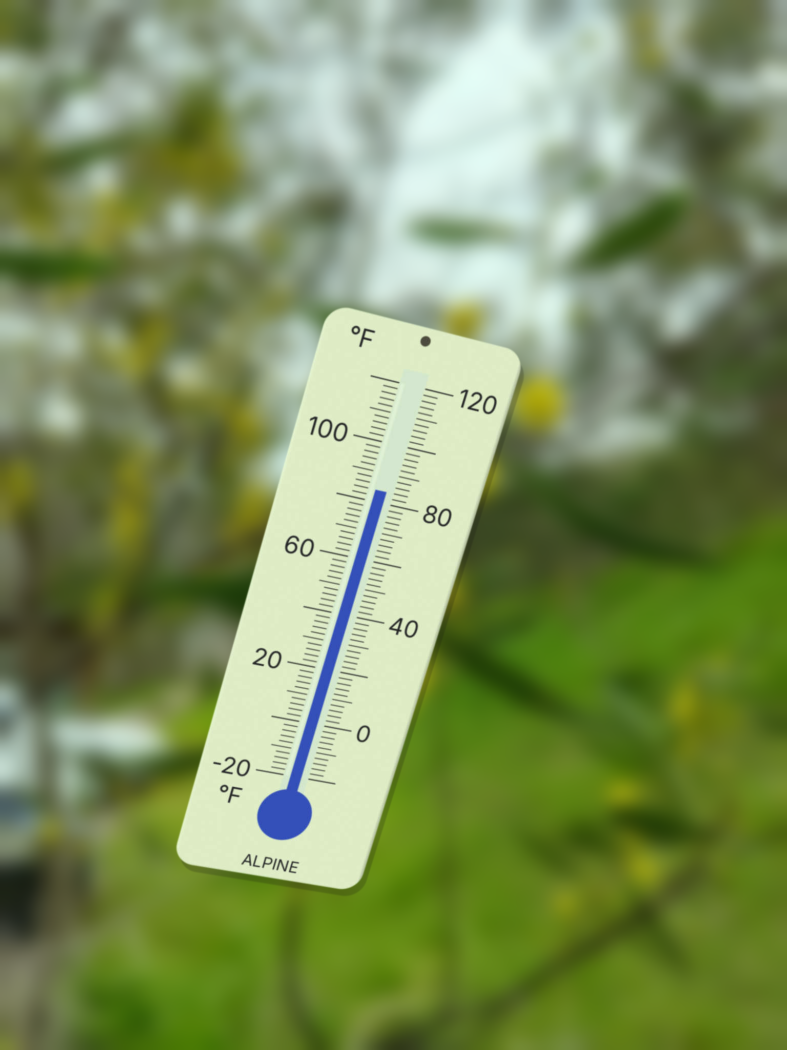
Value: 84 °F
